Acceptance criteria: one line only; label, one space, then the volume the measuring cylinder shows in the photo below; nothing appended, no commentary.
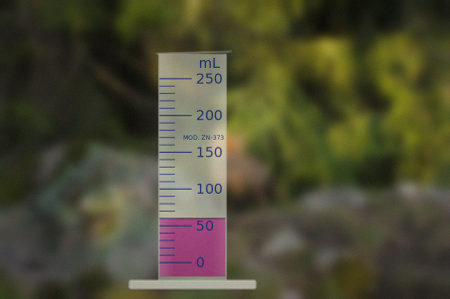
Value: 60 mL
